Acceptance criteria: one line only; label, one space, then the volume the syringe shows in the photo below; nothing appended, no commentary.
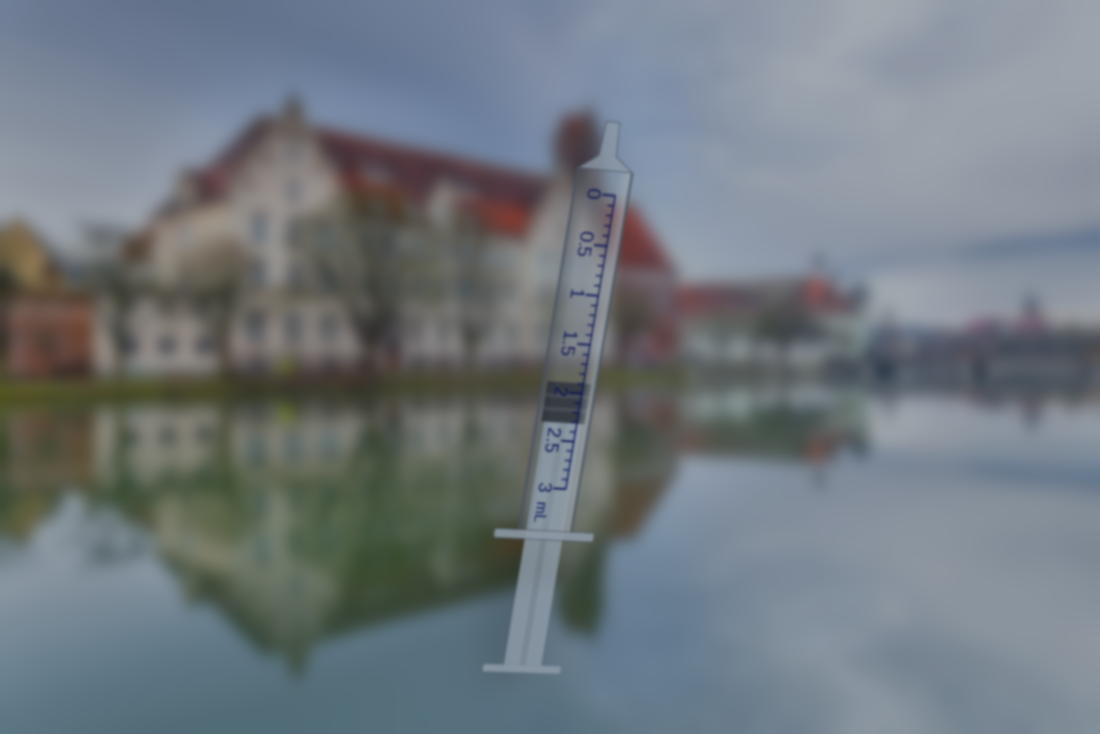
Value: 1.9 mL
